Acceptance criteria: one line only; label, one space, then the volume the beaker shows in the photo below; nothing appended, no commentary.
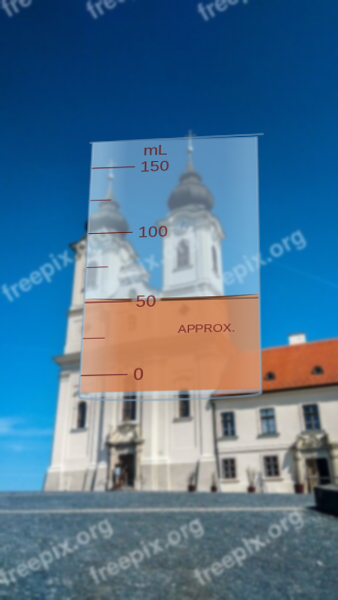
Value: 50 mL
